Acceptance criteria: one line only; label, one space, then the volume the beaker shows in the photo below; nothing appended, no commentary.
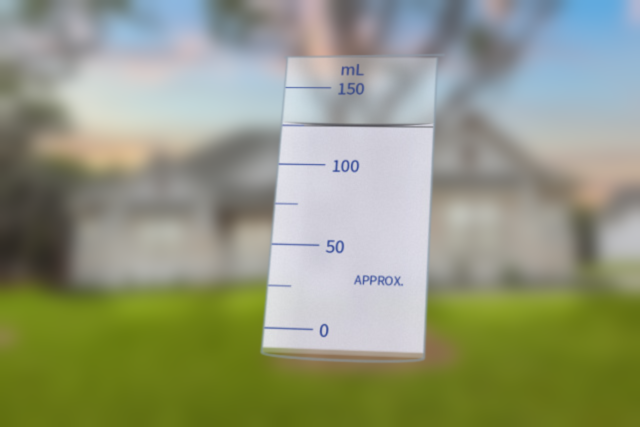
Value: 125 mL
